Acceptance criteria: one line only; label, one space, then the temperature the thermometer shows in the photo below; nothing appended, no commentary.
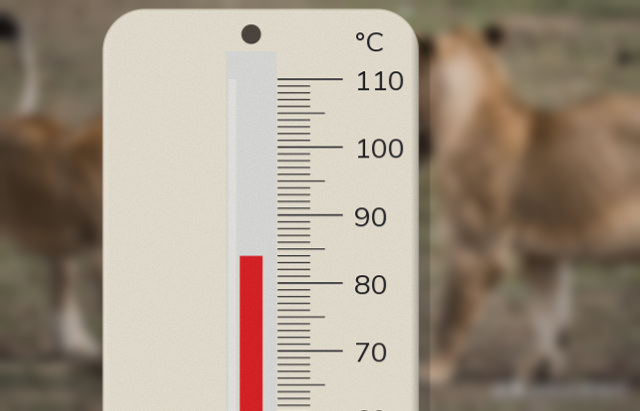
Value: 84 °C
